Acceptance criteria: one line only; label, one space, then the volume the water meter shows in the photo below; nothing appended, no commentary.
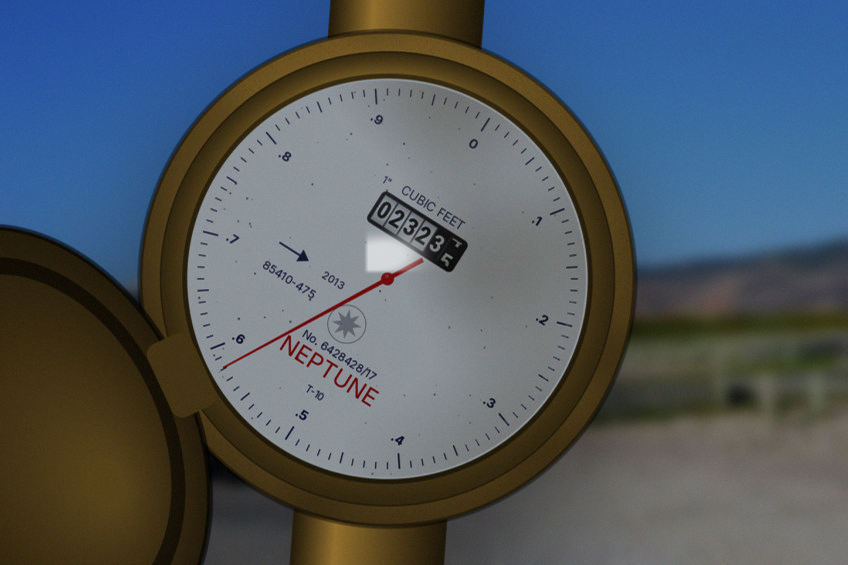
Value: 23234.58 ft³
